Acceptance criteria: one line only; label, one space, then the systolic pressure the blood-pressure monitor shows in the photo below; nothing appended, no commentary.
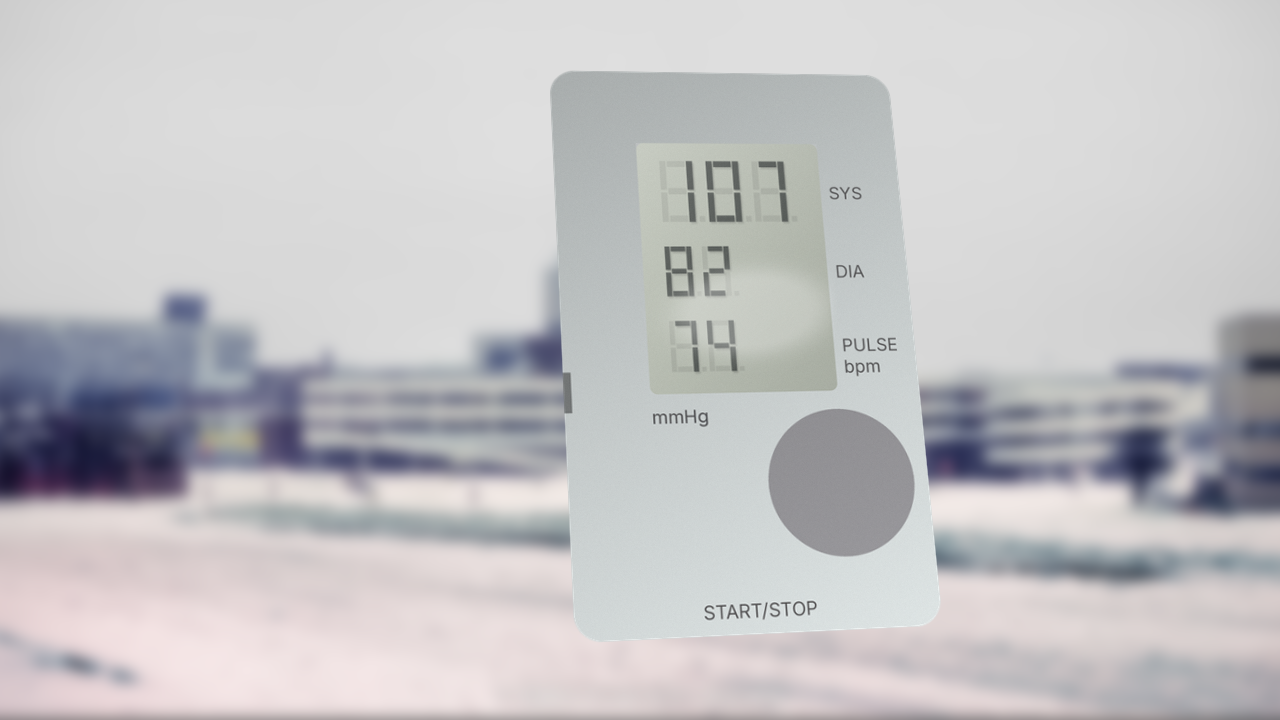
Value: 107 mmHg
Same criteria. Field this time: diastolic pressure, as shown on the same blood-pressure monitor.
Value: 82 mmHg
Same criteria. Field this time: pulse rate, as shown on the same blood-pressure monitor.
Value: 74 bpm
